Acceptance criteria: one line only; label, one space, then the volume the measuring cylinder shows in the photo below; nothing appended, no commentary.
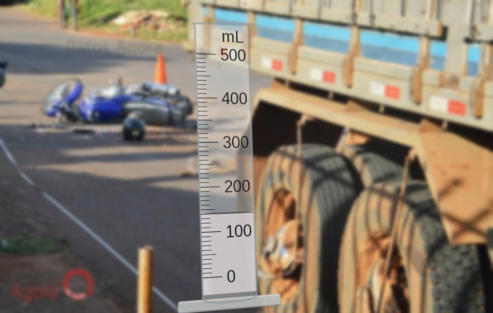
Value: 140 mL
